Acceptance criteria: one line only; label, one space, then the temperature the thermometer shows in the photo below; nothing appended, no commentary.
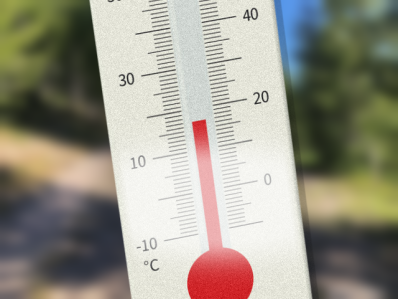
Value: 17 °C
